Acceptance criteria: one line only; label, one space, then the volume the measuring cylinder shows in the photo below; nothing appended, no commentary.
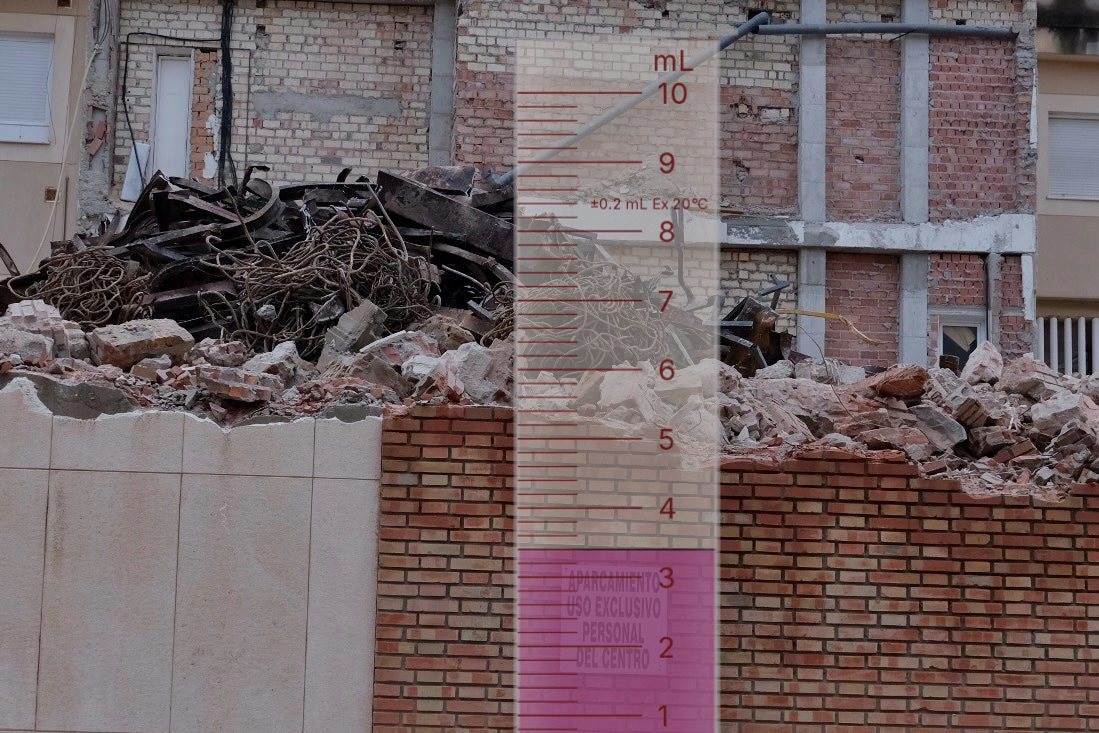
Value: 3.4 mL
